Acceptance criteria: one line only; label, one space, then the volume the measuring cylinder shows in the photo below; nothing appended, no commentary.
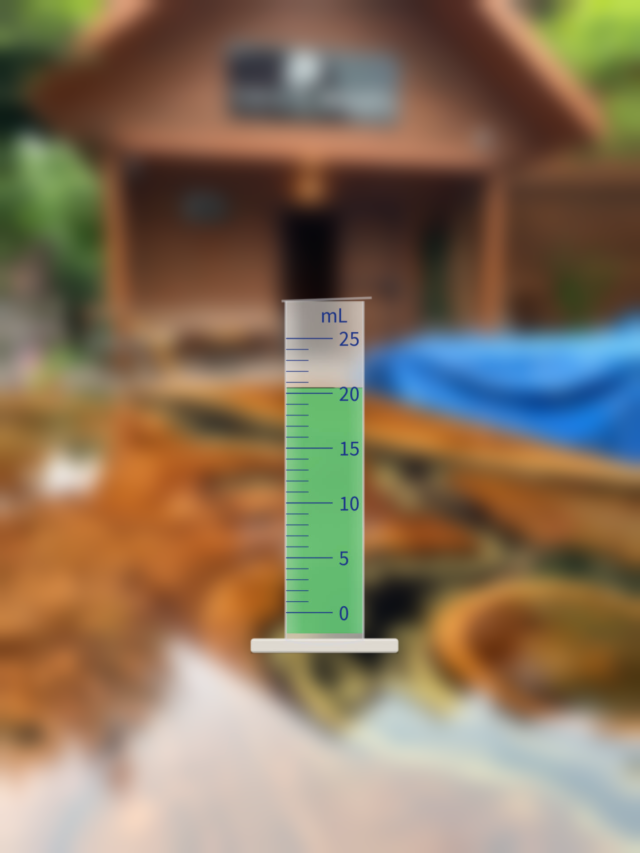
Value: 20.5 mL
